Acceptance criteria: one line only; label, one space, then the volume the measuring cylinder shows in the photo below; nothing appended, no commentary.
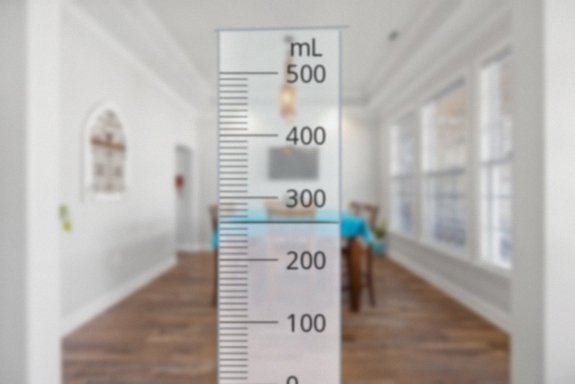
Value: 260 mL
